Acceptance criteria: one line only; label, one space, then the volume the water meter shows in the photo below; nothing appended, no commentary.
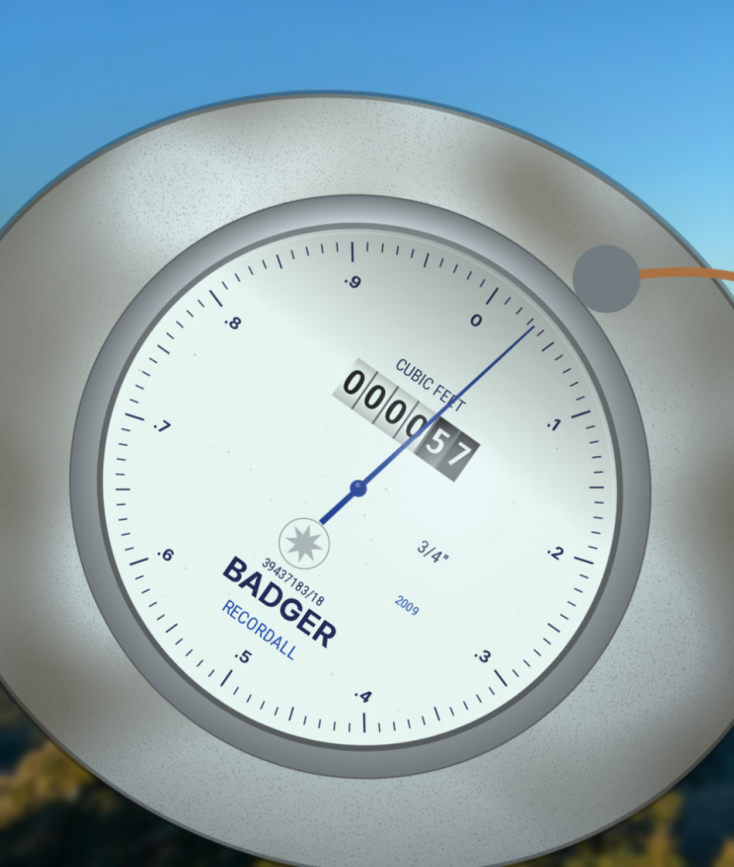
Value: 57.03 ft³
